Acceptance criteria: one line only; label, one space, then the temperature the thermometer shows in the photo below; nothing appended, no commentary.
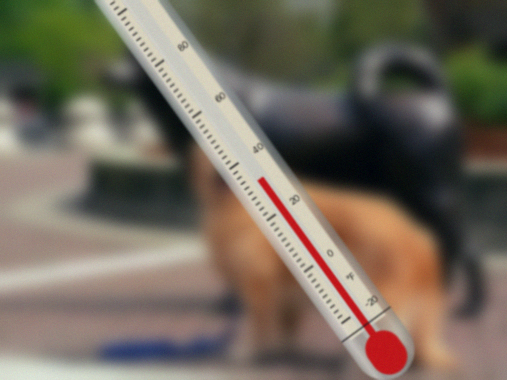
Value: 32 °F
